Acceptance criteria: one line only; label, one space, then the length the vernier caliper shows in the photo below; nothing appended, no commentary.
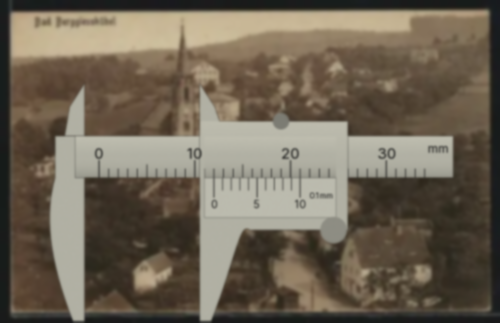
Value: 12.0 mm
